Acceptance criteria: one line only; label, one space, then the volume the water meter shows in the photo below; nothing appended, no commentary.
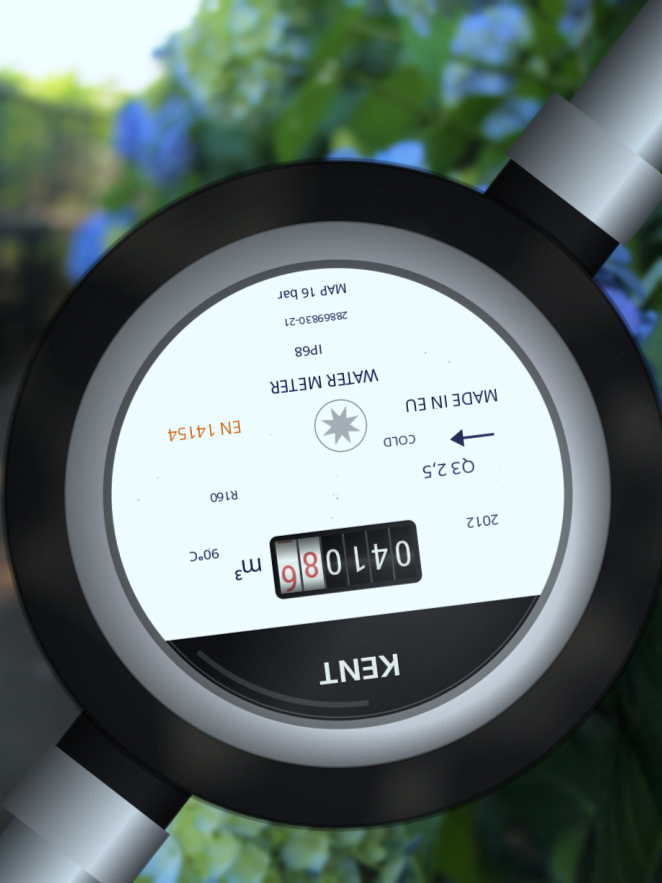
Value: 410.86 m³
